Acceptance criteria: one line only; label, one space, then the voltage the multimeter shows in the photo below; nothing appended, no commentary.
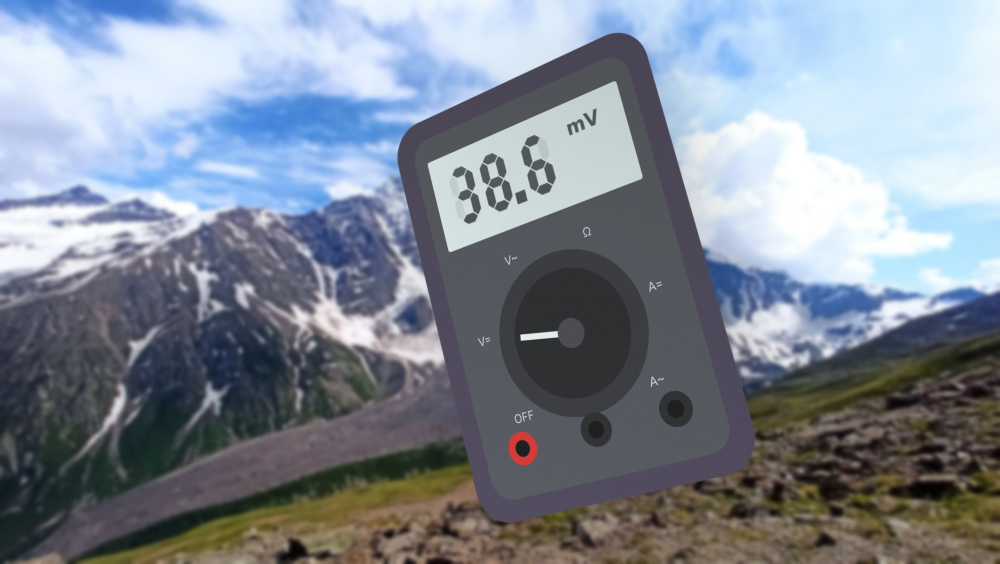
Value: 38.6 mV
